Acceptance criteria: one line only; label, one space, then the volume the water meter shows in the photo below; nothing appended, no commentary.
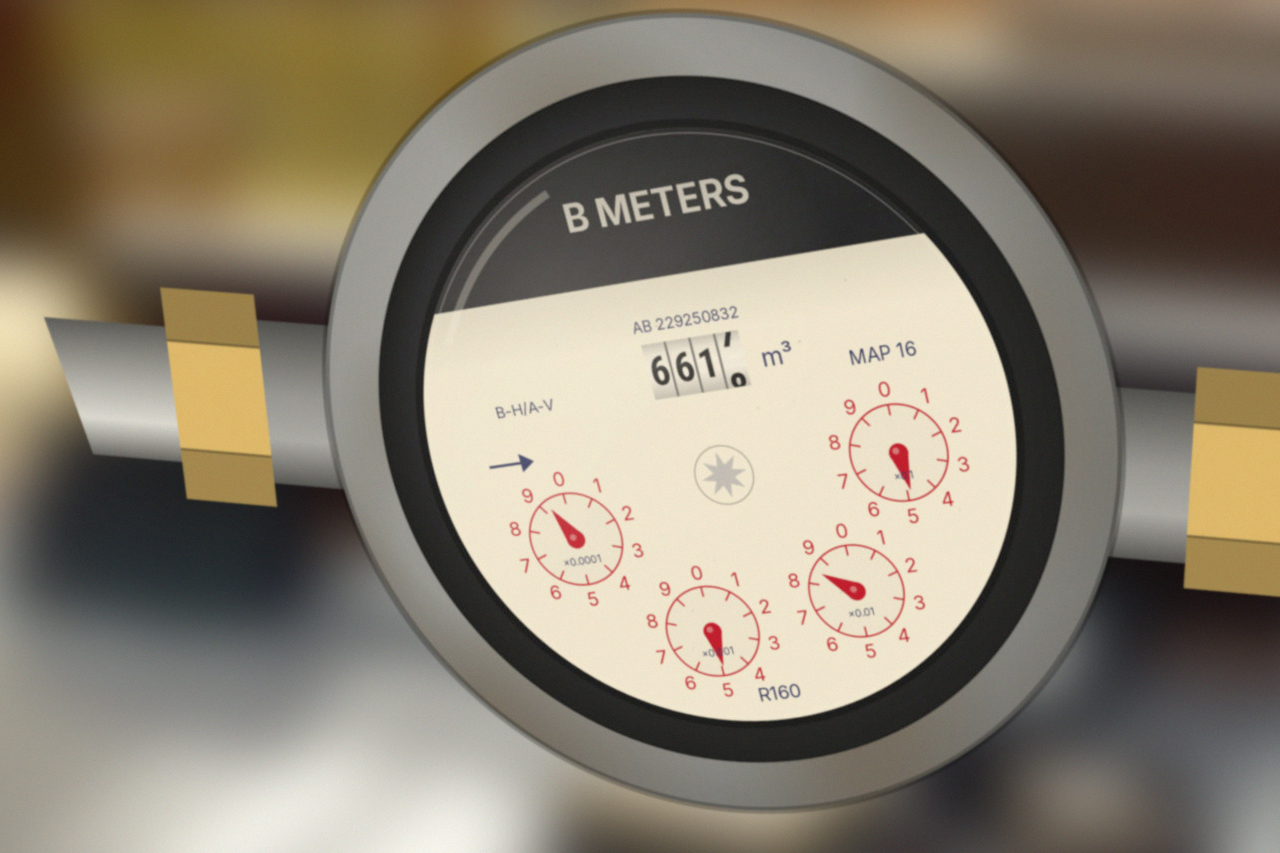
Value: 6617.4849 m³
